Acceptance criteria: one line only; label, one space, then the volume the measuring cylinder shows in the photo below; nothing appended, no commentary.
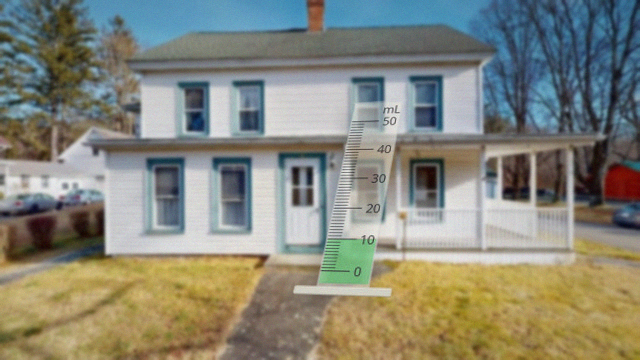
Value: 10 mL
